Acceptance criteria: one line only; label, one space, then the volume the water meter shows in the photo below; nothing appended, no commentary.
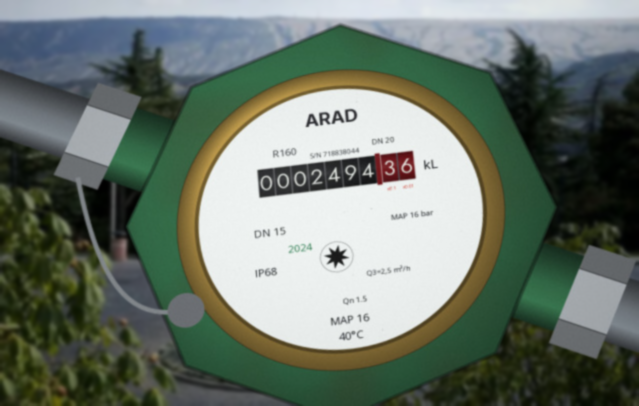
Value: 2494.36 kL
